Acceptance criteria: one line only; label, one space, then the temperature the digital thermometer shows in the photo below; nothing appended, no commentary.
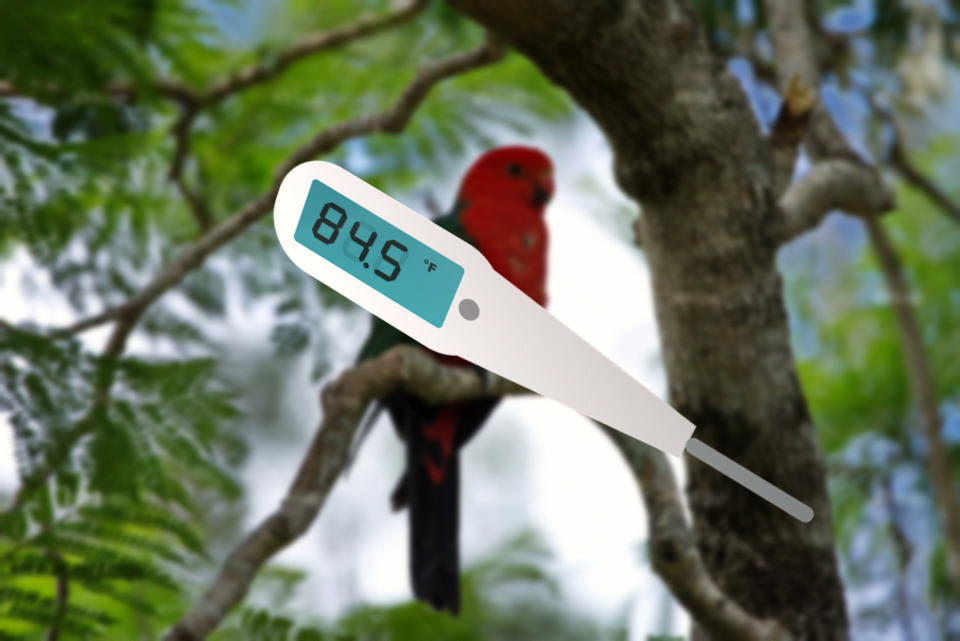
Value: 84.5 °F
